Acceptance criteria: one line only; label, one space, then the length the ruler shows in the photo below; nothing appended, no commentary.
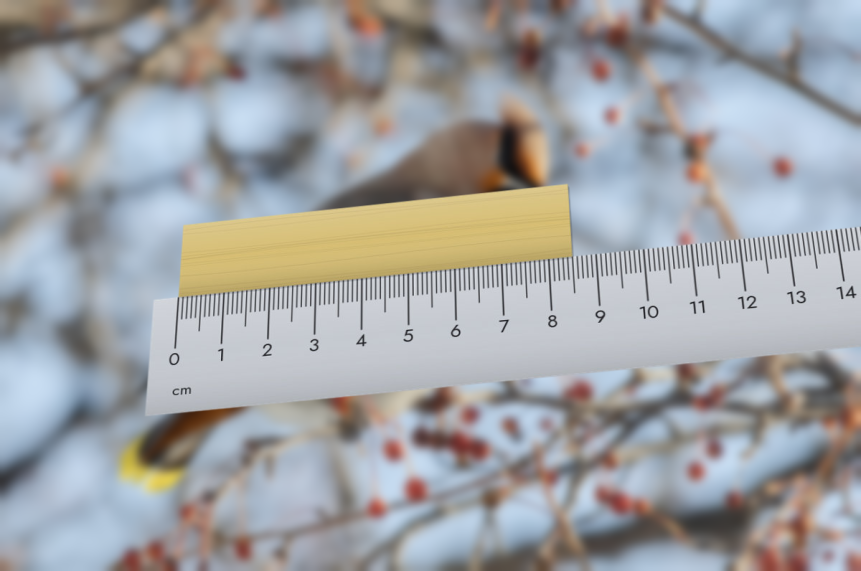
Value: 8.5 cm
